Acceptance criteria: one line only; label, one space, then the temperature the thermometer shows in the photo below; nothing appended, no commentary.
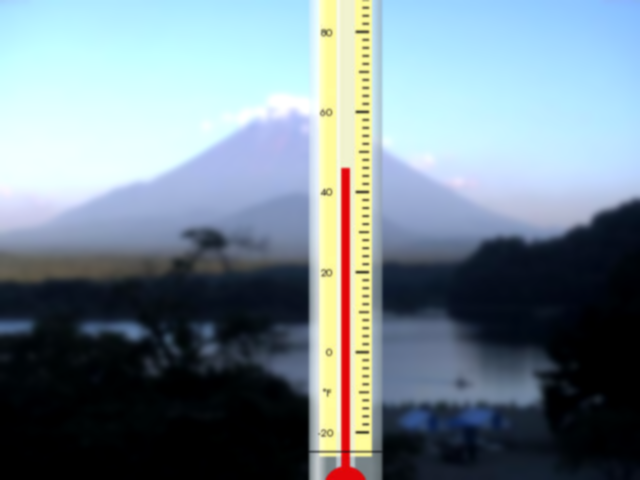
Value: 46 °F
